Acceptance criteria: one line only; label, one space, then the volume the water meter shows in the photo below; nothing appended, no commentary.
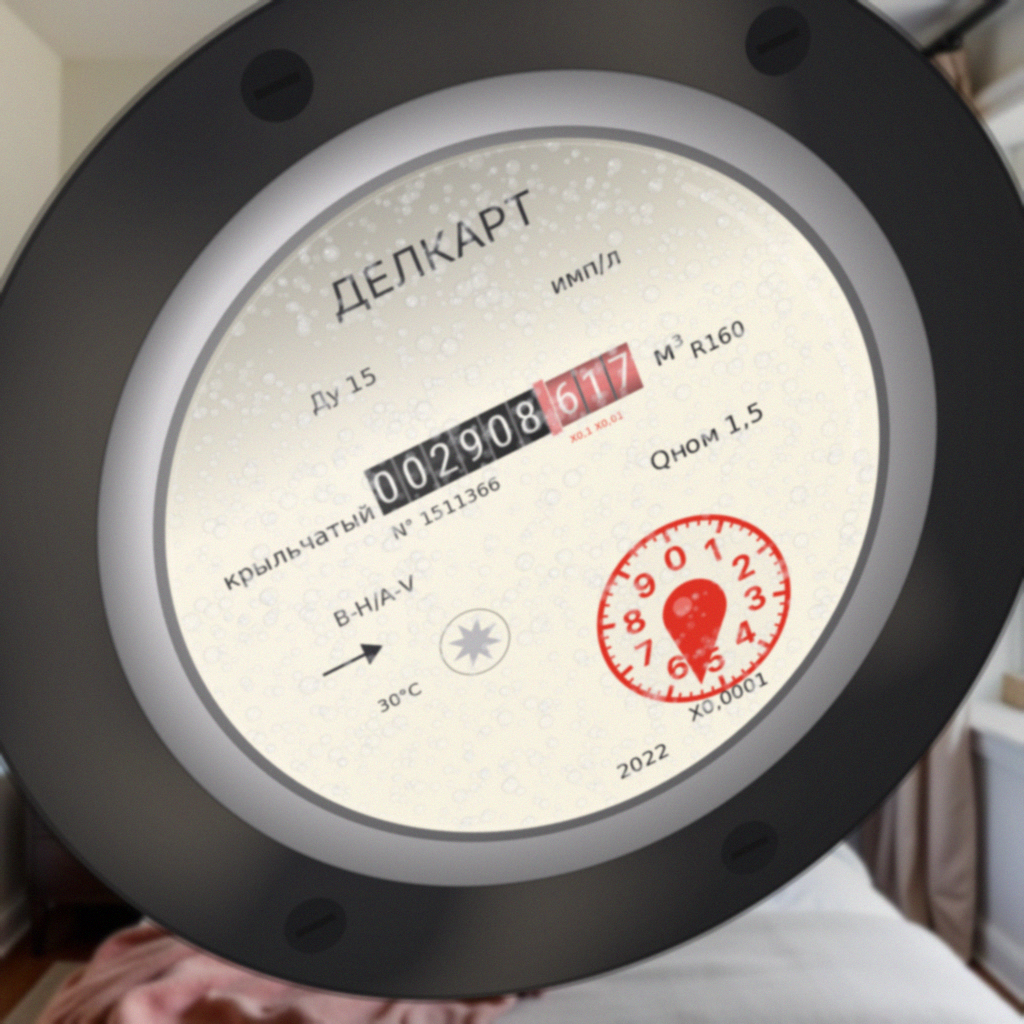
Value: 2908.6175 m³
